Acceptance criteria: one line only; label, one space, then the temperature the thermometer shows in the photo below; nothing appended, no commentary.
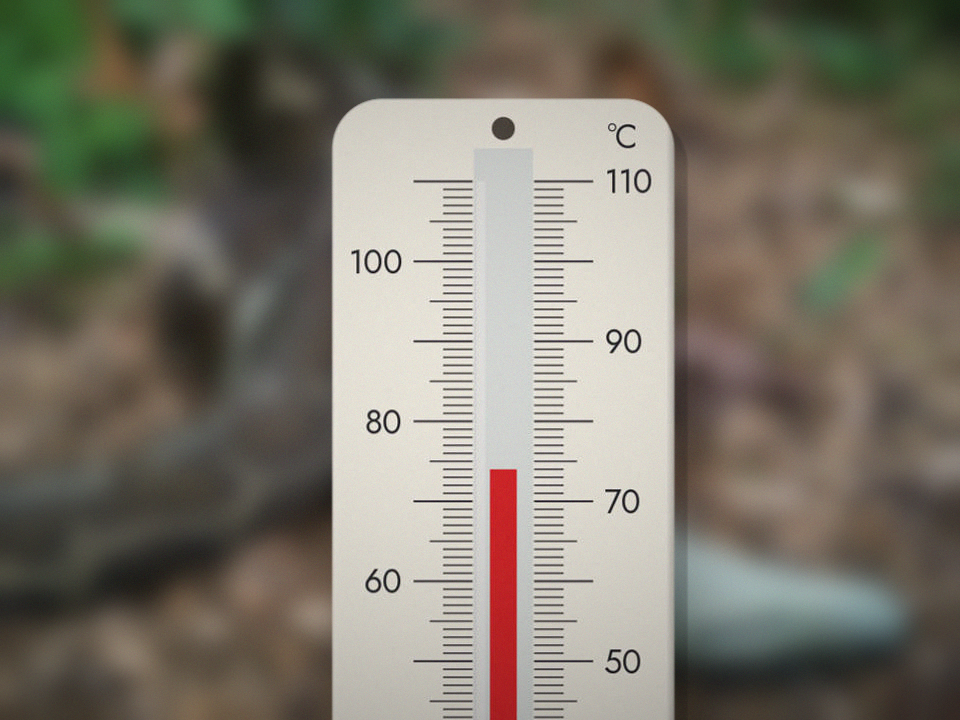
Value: 74 °C
